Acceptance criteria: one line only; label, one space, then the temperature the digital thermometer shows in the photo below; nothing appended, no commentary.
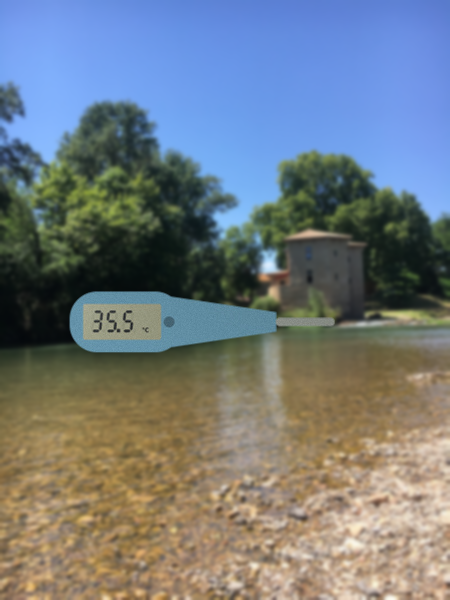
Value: 35.5 °C
